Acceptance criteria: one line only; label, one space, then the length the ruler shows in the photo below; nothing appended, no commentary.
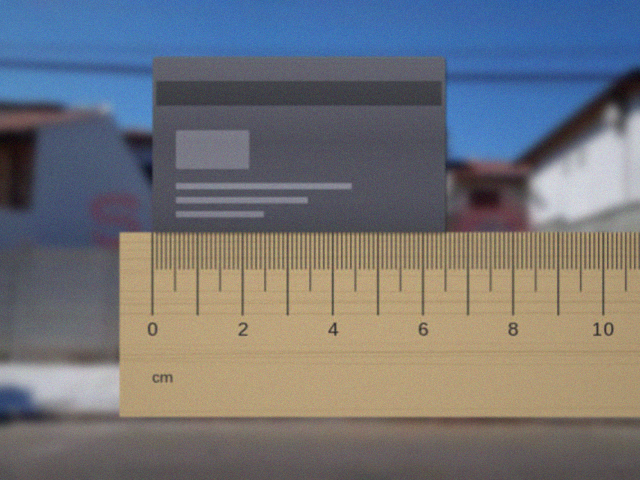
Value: 6.5 cm
